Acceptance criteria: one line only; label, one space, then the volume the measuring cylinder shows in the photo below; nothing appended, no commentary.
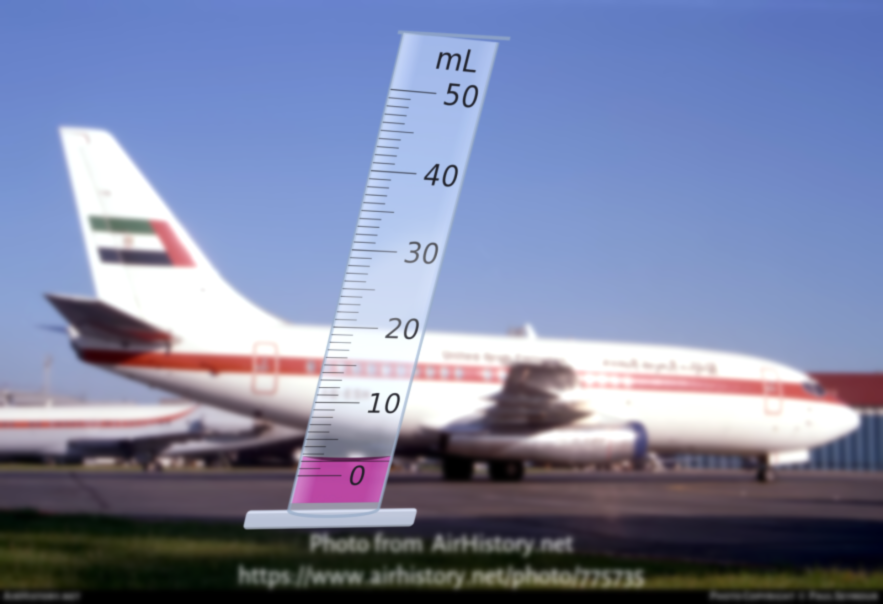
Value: 2 mL
